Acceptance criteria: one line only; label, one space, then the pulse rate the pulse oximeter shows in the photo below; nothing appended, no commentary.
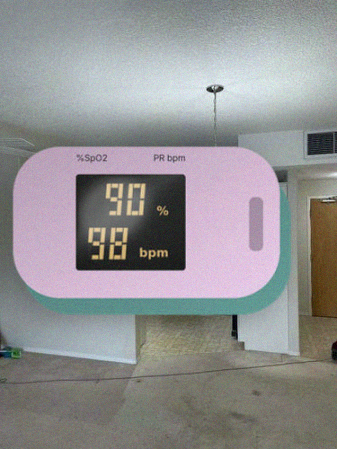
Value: 98 bpm
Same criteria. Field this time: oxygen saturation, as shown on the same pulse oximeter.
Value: 90 %
